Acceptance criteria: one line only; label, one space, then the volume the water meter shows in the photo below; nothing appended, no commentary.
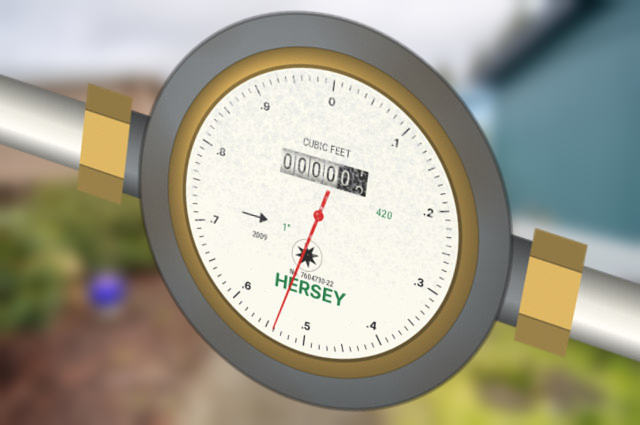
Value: 1.54 ft³
